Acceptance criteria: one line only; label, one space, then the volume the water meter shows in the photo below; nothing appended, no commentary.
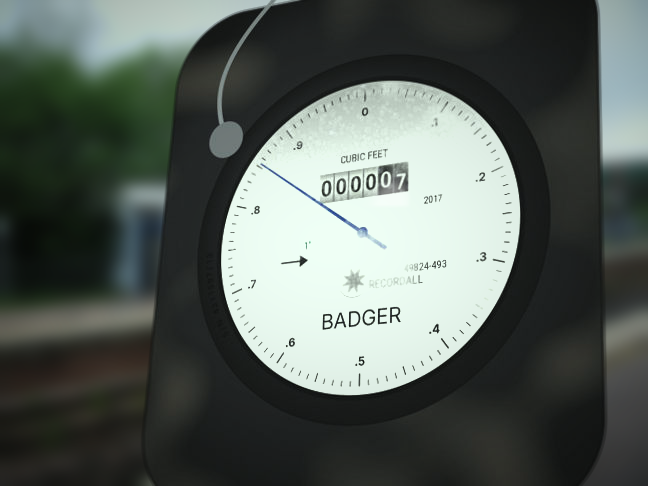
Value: 6.85 ft³
